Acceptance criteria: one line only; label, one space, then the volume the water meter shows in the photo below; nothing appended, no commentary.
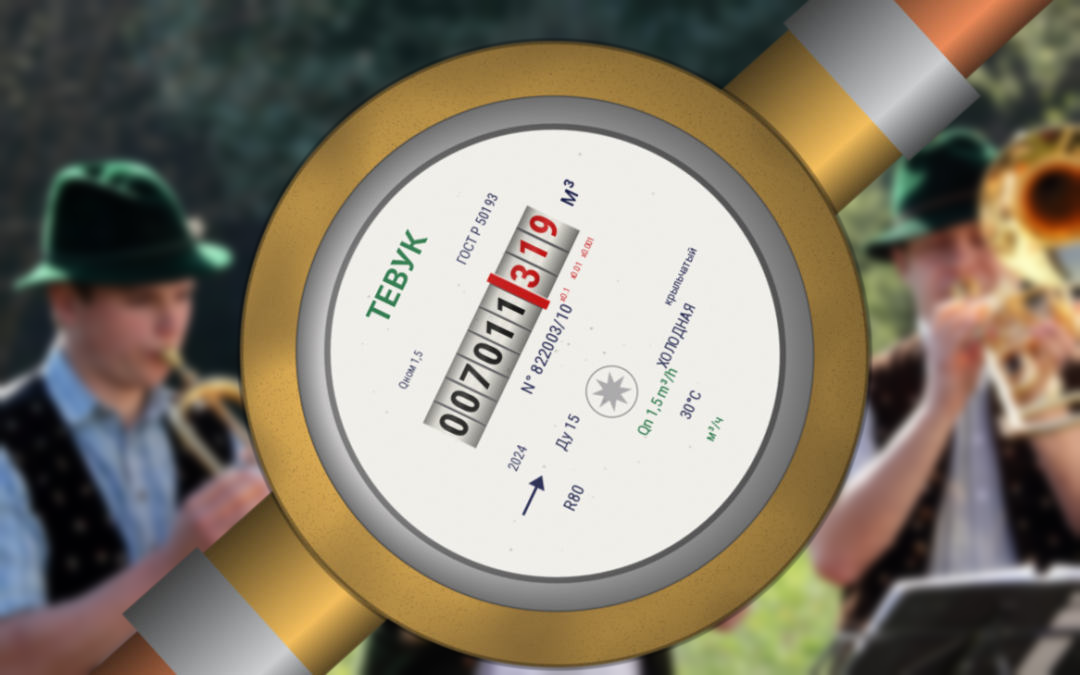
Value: 7011.319 m³
